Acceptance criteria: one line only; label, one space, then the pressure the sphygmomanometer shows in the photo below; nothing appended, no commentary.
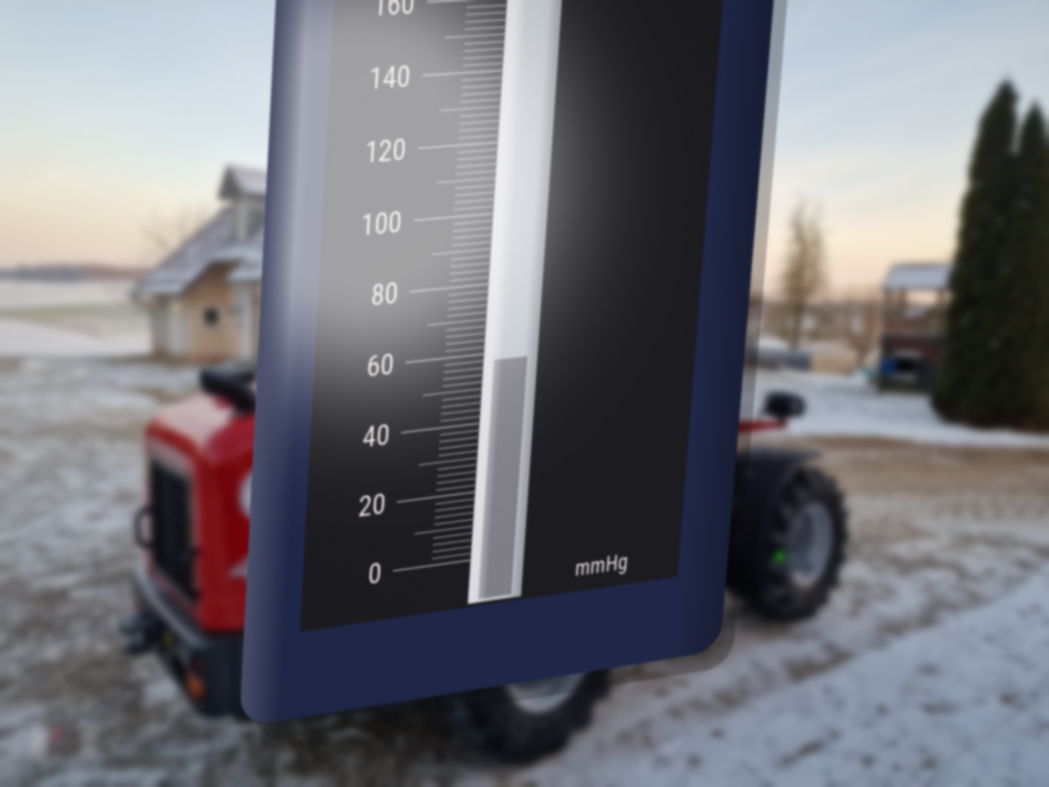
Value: 58 mmHg
